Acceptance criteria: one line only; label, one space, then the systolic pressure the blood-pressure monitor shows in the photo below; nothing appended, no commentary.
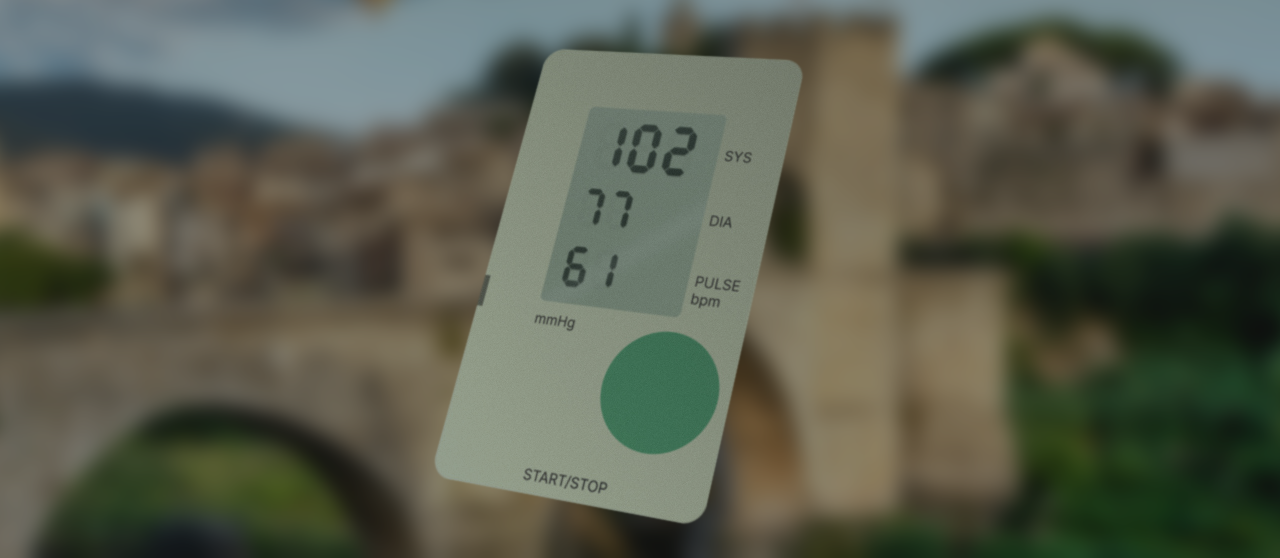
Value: 102 mmHg
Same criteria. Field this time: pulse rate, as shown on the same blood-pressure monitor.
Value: 61 bpm
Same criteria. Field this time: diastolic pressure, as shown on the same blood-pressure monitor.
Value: 77 mmHg
